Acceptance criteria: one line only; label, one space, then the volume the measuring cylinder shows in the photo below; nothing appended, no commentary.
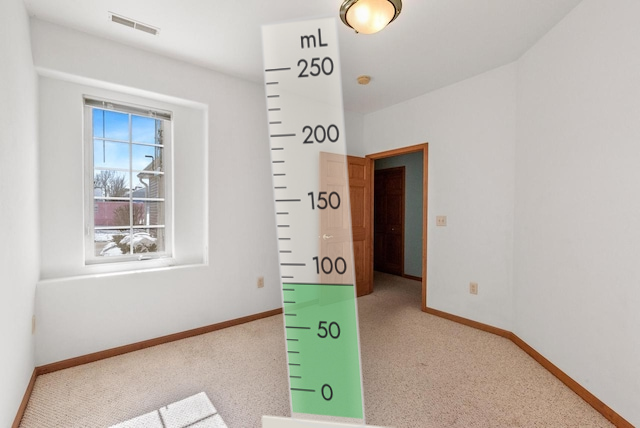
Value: 85 mL
